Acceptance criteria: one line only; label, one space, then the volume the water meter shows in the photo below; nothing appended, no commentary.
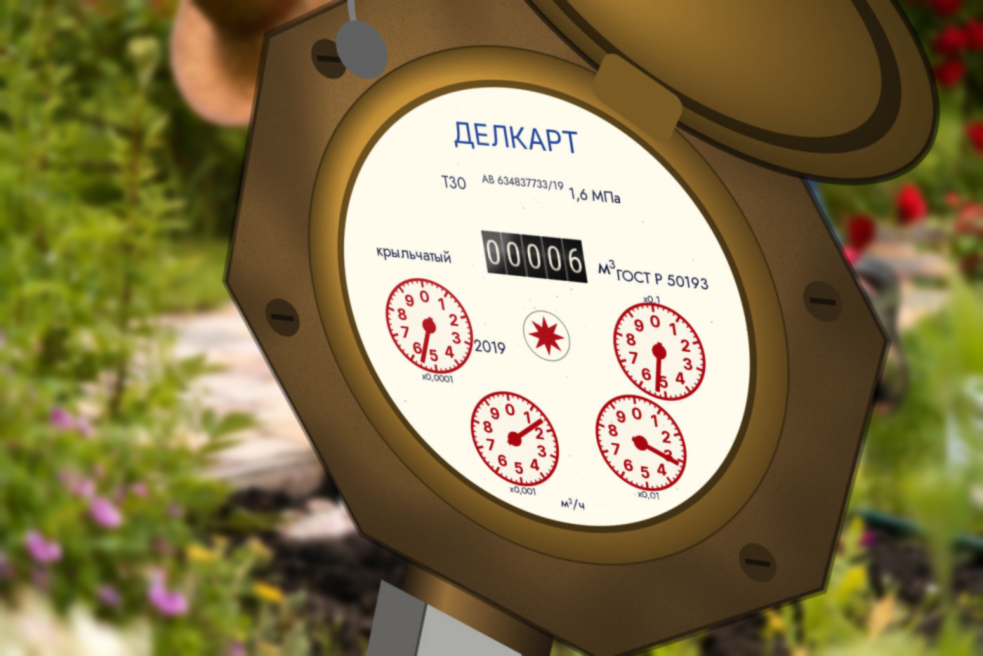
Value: 6.5315 m³
